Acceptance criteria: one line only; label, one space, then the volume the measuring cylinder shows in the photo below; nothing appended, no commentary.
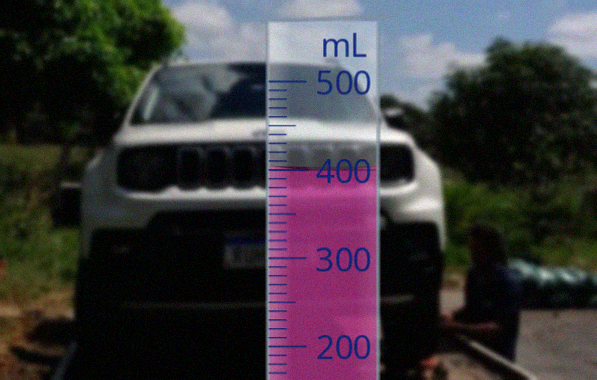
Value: 400 mL
